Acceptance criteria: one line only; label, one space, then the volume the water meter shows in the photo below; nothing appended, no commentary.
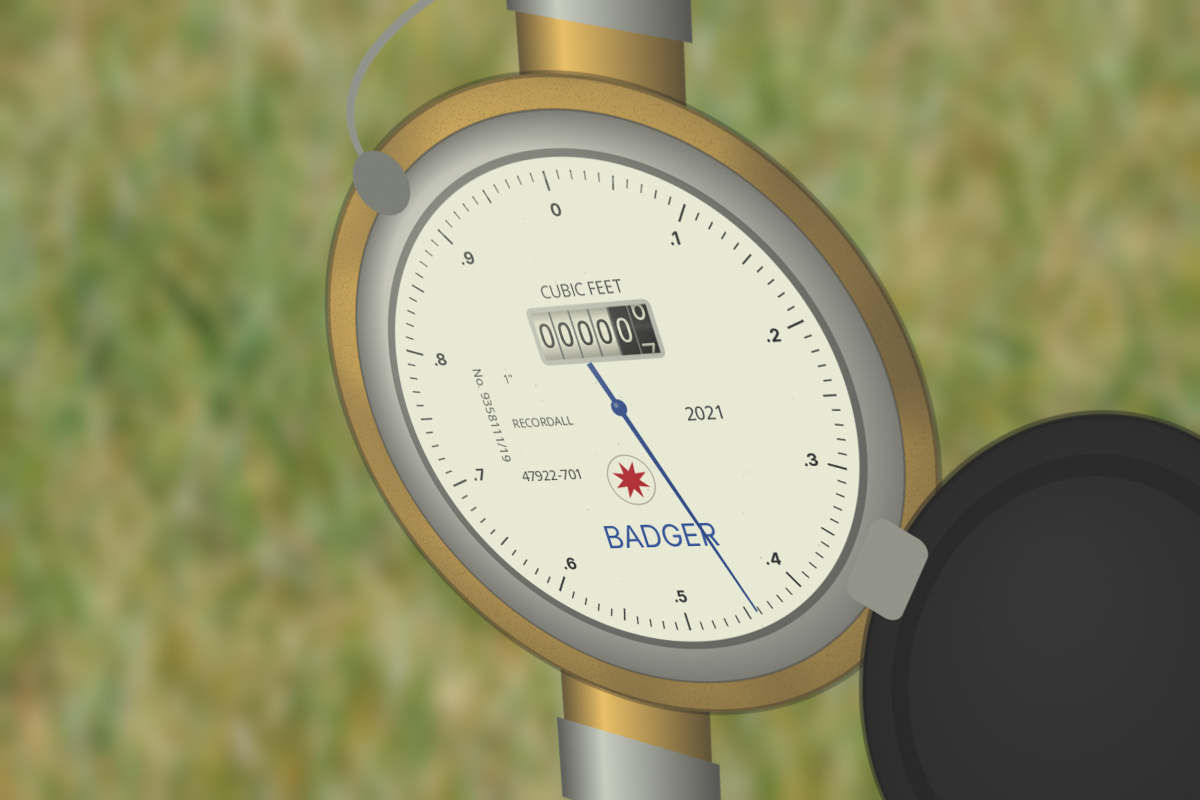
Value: 6.44 ft³
